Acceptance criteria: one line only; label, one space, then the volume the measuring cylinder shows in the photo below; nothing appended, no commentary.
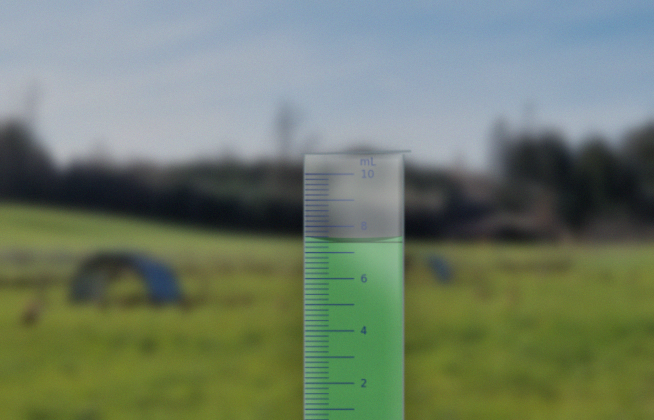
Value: 7.4 mL
